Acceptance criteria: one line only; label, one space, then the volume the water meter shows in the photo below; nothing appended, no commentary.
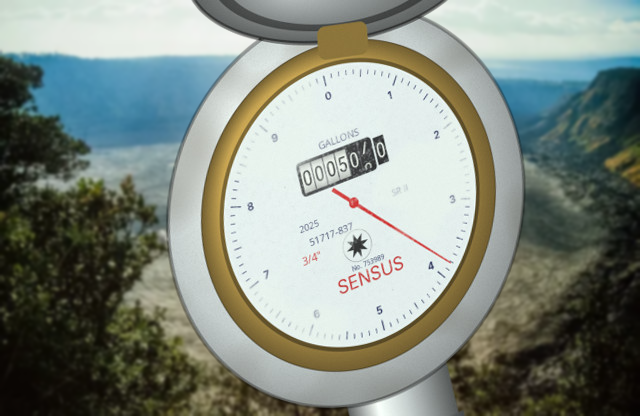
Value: 5073.8 gal
